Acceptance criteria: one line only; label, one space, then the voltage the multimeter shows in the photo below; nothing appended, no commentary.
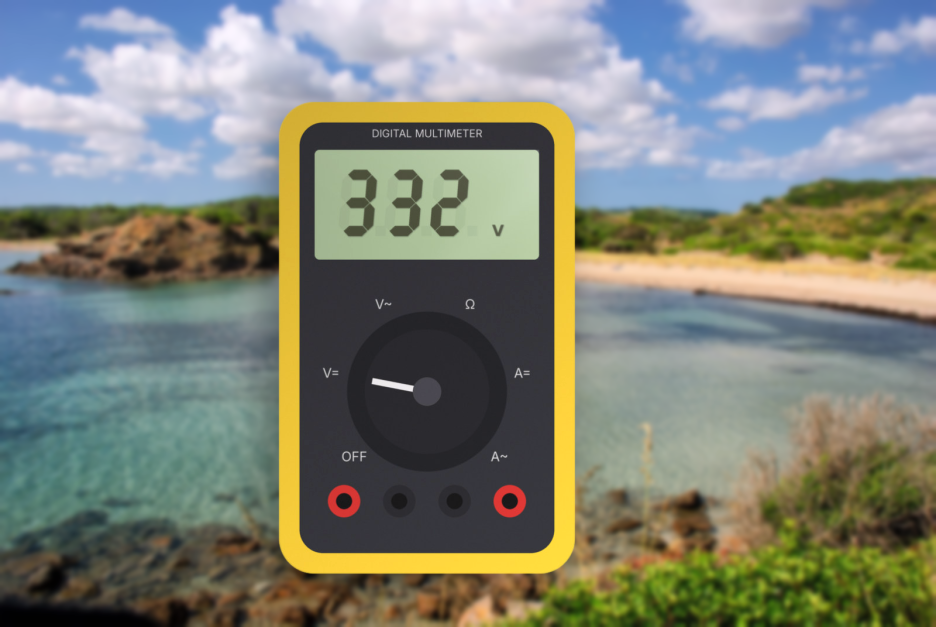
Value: 332 V
